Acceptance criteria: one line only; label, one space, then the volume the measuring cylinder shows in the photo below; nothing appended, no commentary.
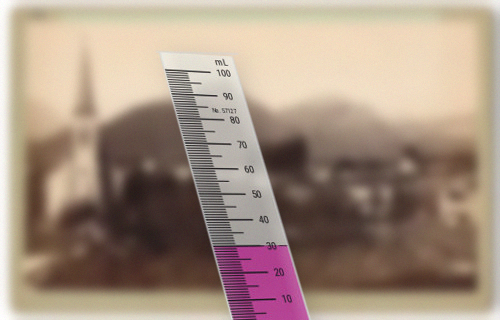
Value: 30 mL
